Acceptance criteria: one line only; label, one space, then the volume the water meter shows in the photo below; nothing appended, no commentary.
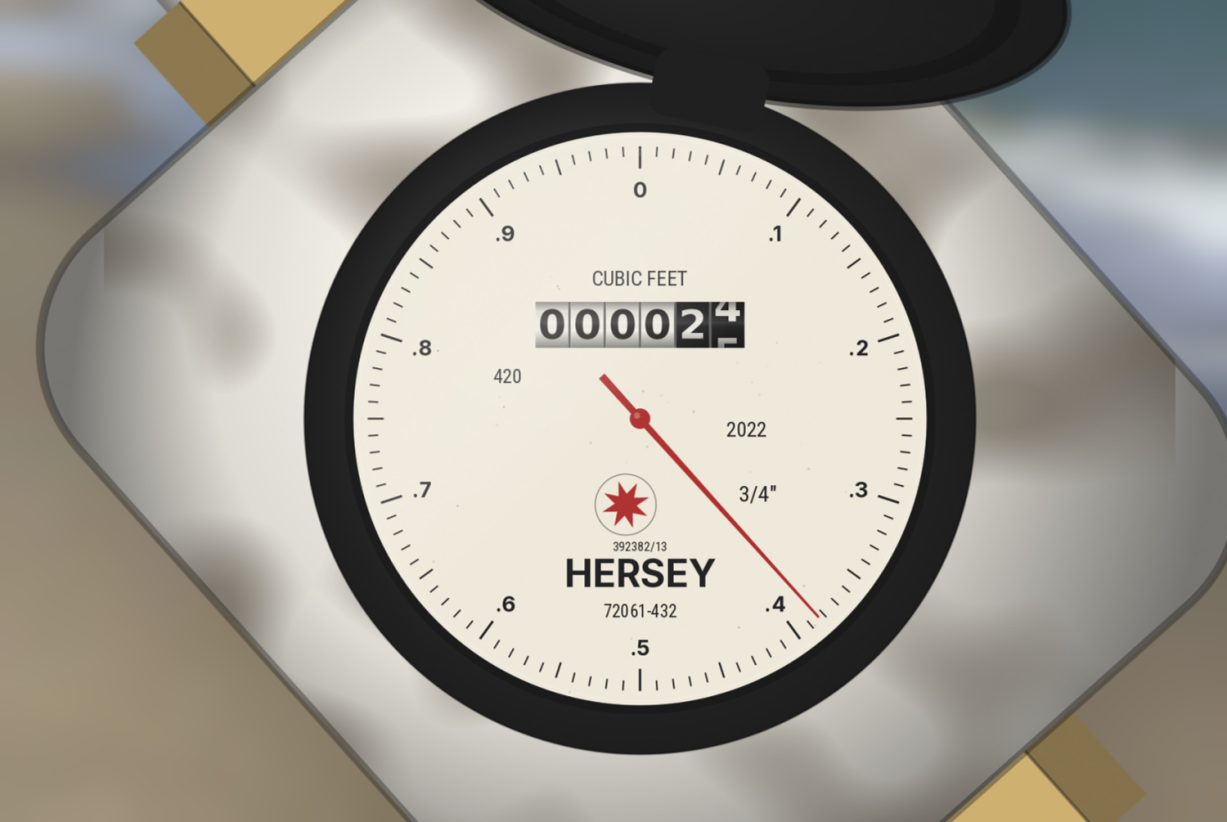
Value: 24.38 ft³
